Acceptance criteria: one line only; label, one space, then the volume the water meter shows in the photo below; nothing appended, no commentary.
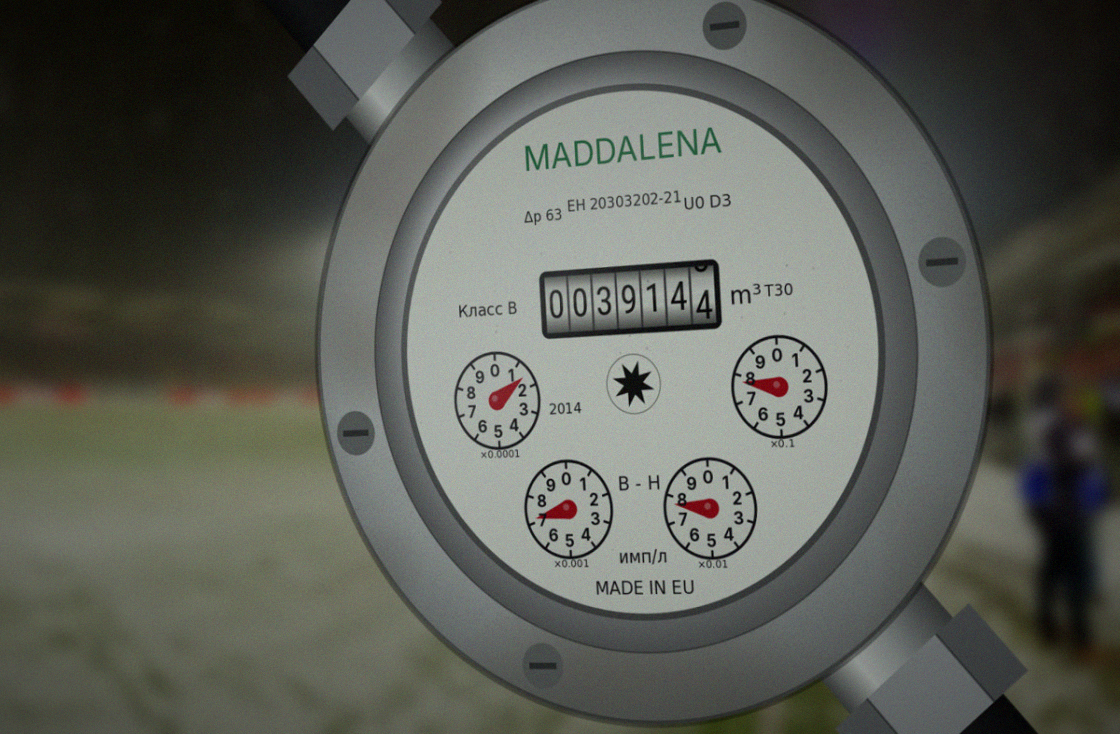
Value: 39143.7771 m³
